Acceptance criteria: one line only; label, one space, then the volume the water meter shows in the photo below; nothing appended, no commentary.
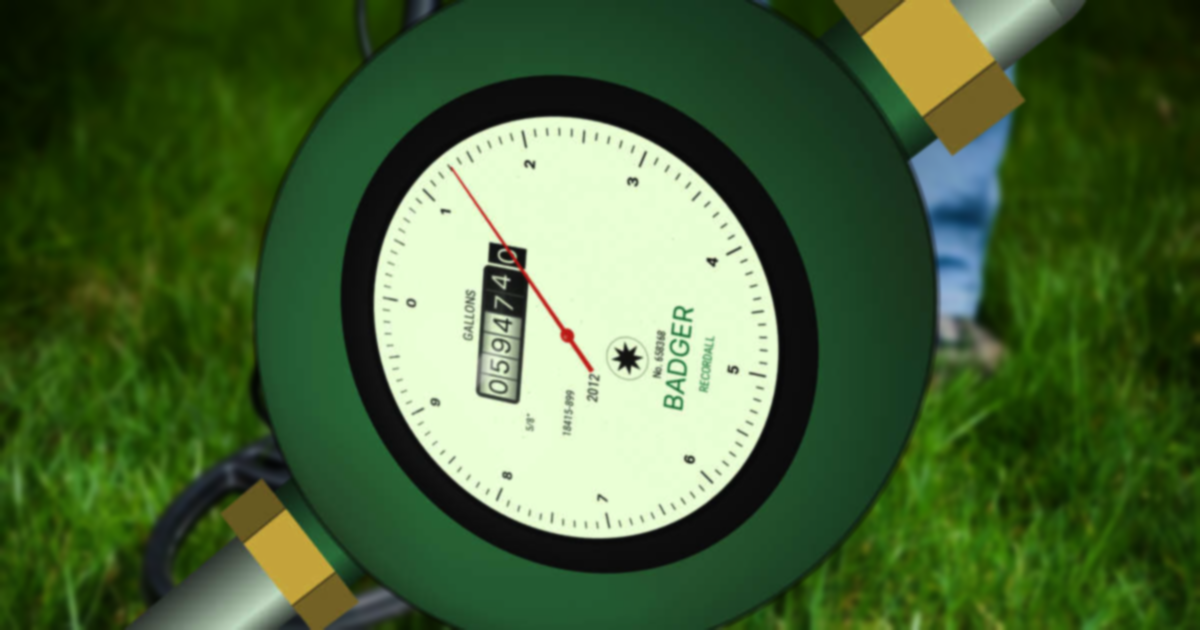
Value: 594741.3 gal
